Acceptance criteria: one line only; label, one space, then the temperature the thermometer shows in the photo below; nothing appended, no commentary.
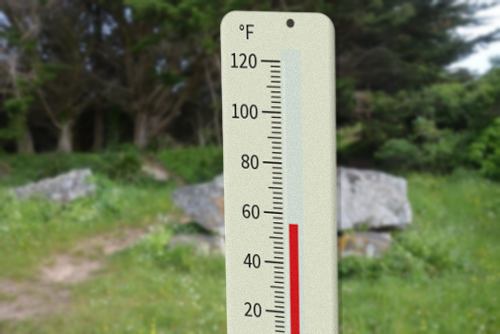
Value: 56 °F
